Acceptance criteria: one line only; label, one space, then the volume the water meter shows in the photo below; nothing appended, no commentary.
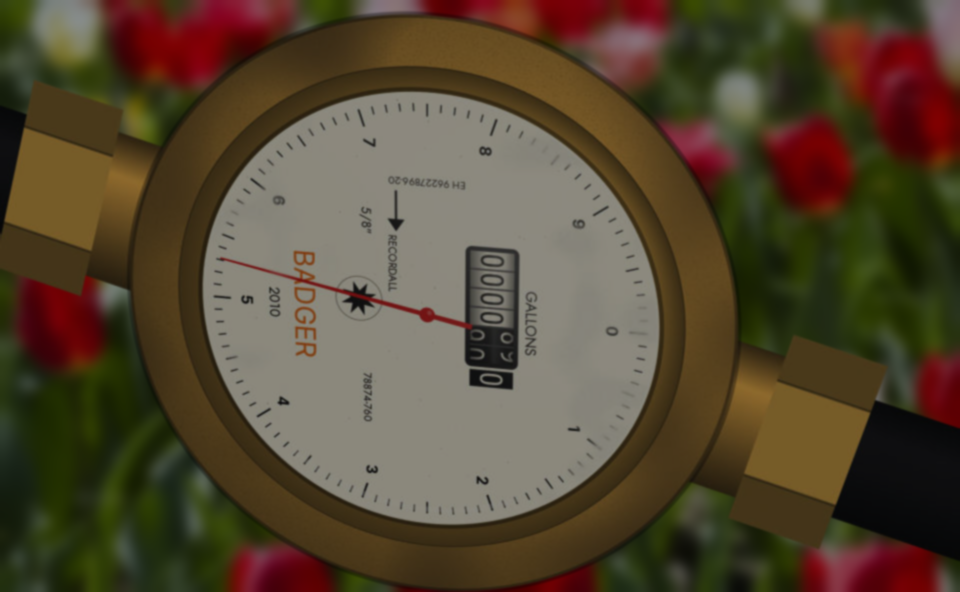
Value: 895.3 gal
